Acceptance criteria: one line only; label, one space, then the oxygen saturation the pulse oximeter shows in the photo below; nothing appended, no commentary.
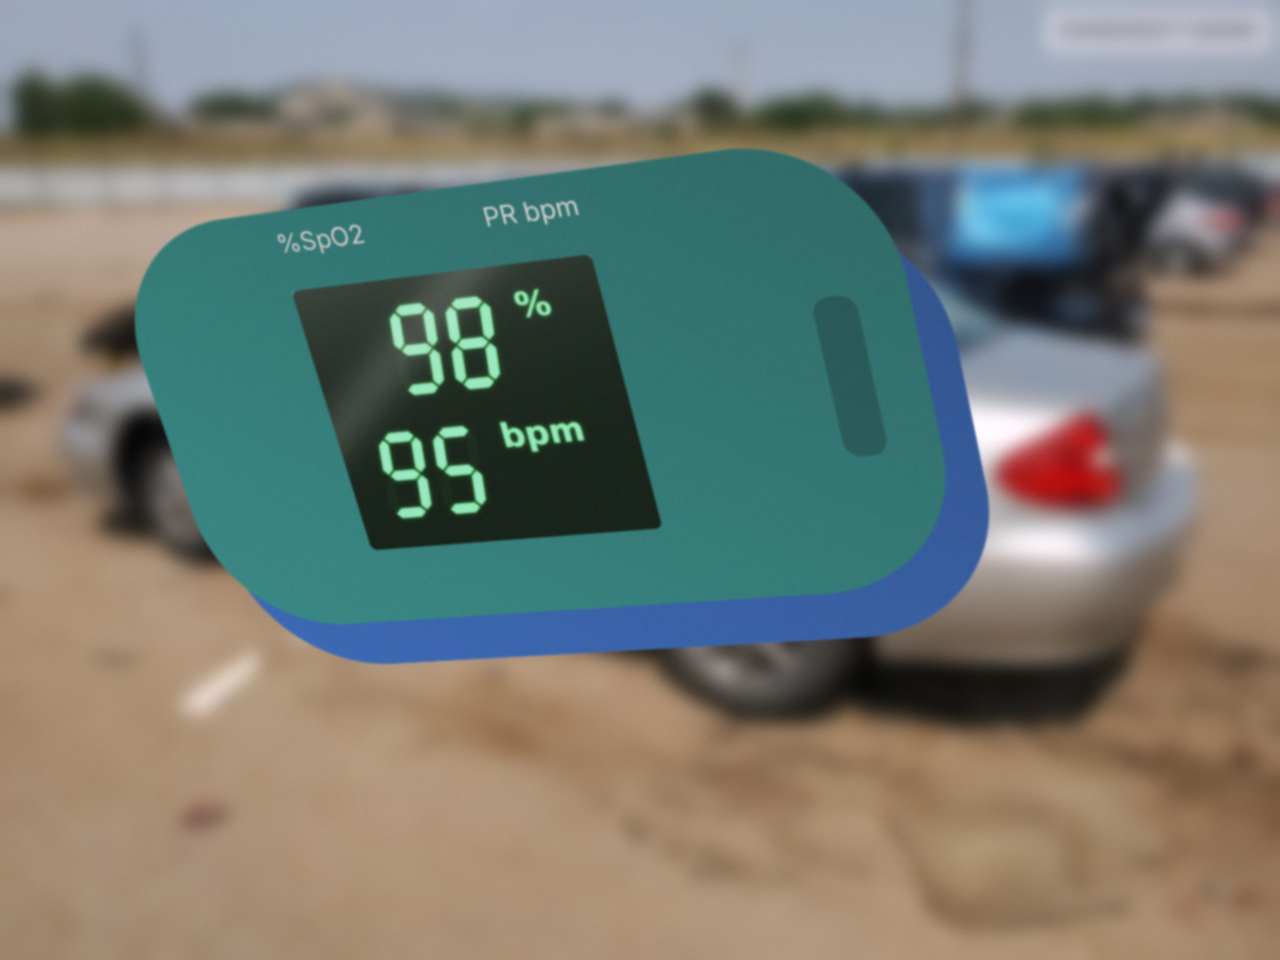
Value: 98 %
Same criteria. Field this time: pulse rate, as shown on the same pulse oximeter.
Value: 95 bpm
